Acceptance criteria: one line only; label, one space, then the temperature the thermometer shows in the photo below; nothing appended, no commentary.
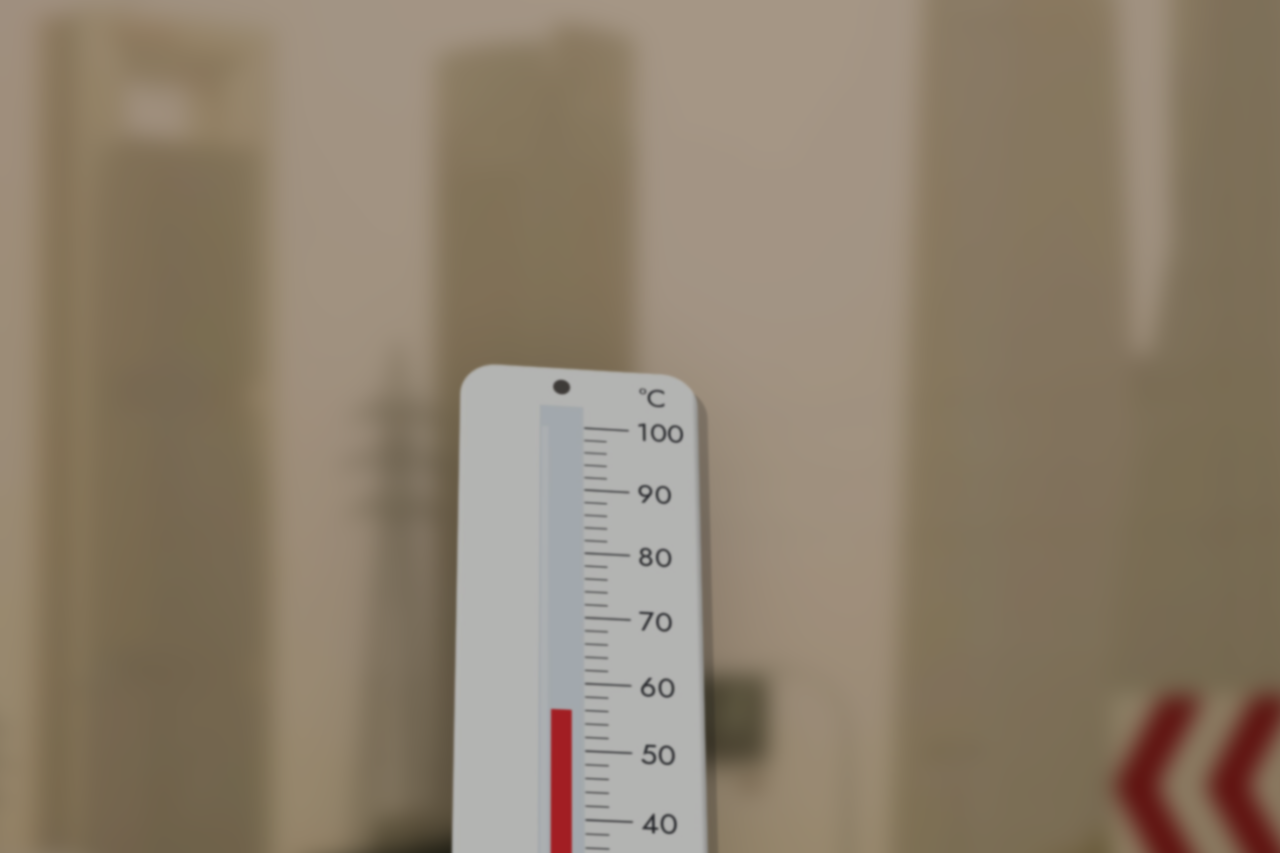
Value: 56 °C
